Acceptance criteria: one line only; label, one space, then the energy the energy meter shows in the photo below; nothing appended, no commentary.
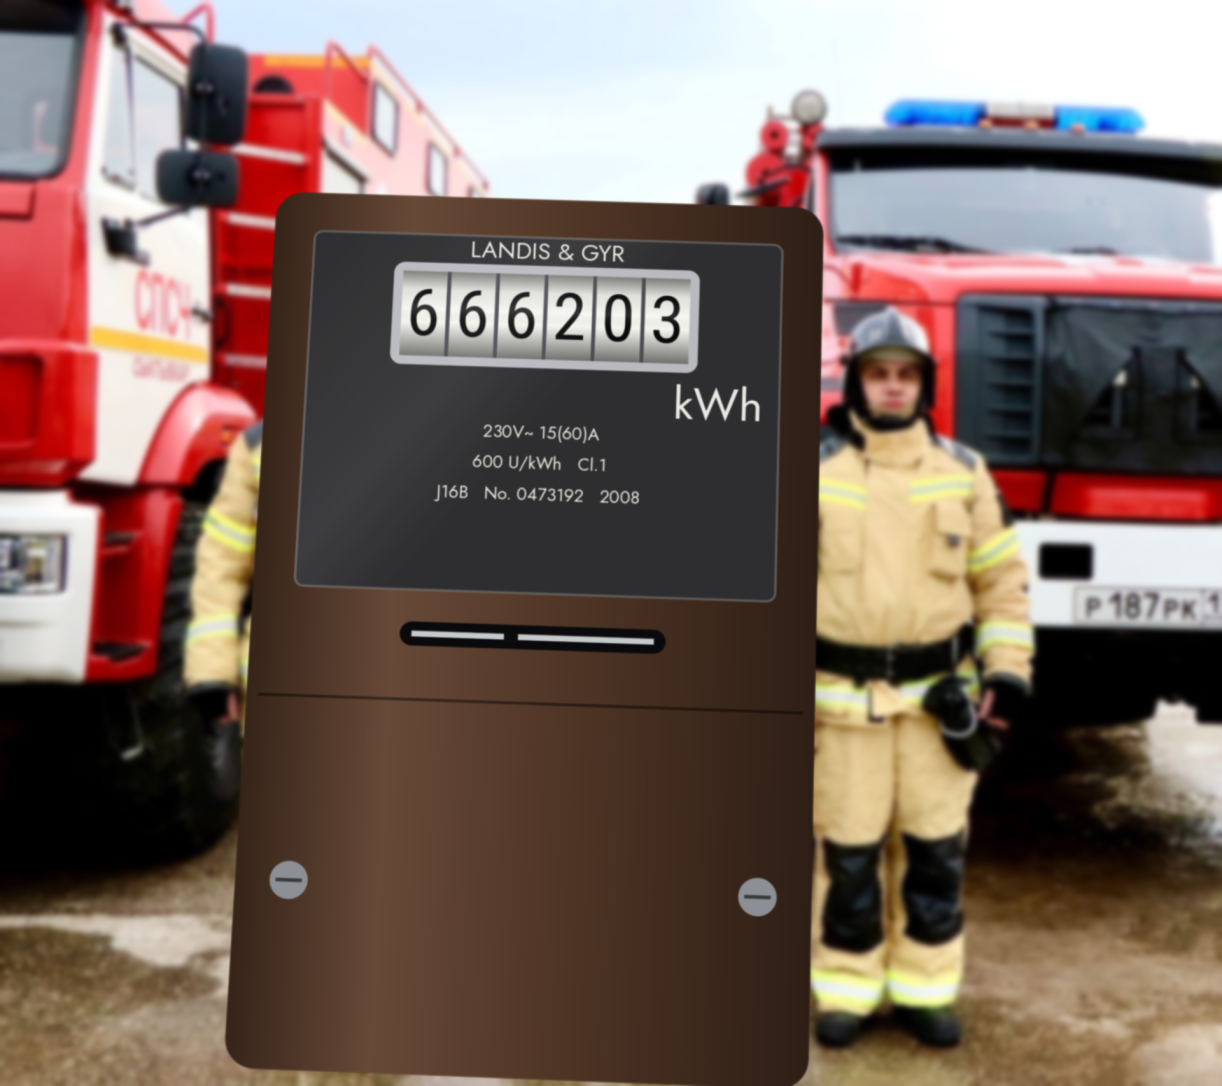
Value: 666203 kWh
